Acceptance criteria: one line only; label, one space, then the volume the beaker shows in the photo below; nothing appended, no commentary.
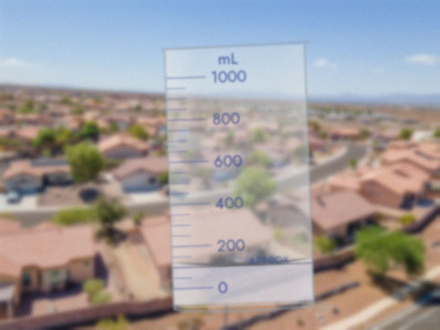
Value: 100 mL
